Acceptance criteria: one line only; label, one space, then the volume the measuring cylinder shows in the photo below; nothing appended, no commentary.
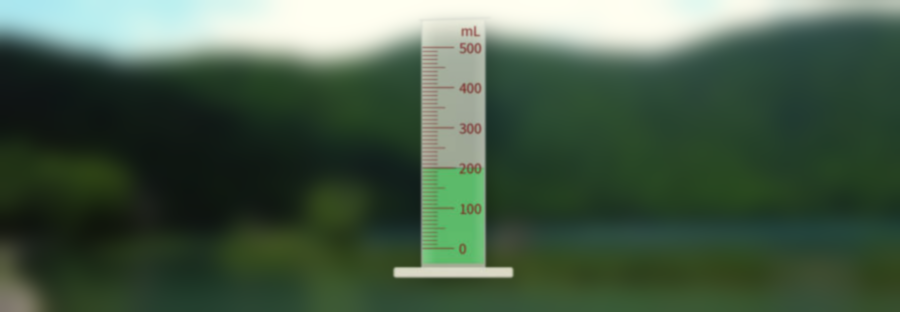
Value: 200 mL
